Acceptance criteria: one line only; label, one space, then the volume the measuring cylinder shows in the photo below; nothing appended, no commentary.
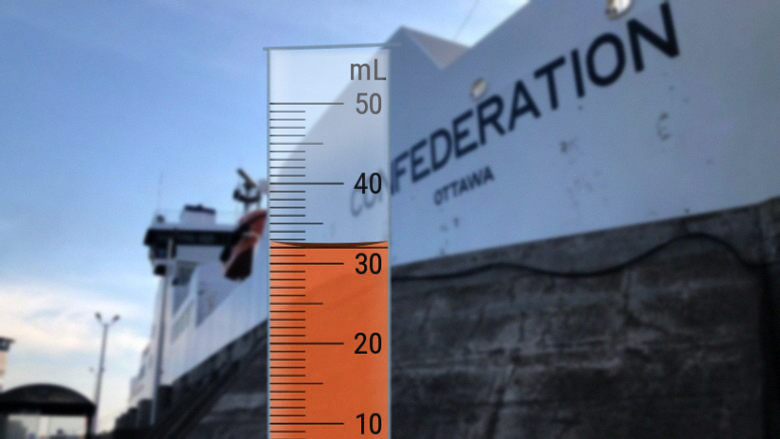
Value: 32 mL
